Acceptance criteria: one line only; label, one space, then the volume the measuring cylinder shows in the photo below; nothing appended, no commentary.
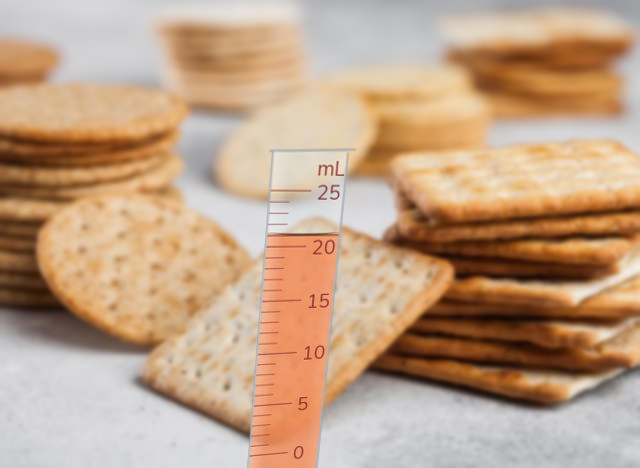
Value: 21 mL
